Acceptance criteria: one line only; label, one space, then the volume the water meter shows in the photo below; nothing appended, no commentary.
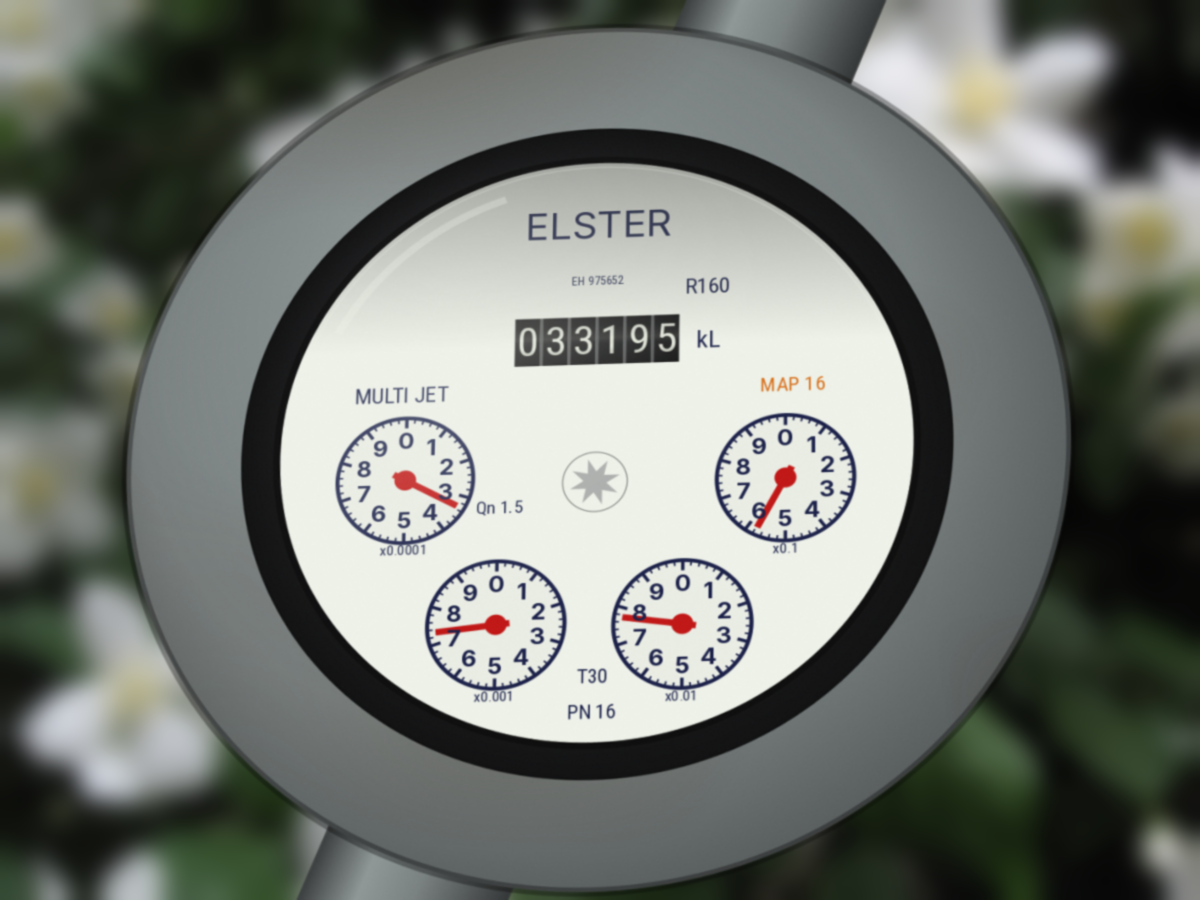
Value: 33195.5773 kL
